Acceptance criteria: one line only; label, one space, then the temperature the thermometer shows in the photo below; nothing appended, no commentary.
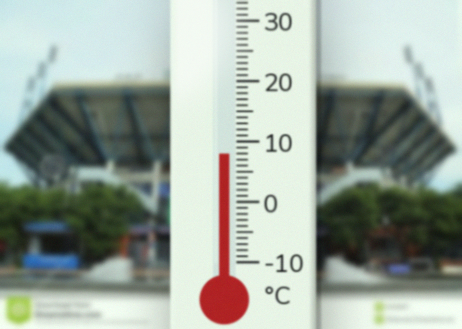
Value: 8 °C
